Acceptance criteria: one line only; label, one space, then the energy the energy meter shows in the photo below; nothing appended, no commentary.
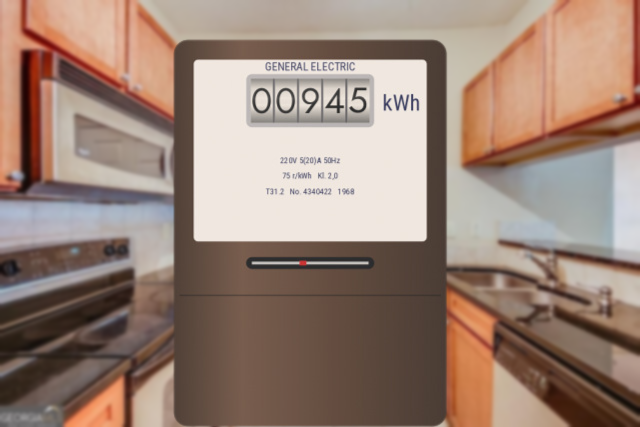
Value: 945 kWh
